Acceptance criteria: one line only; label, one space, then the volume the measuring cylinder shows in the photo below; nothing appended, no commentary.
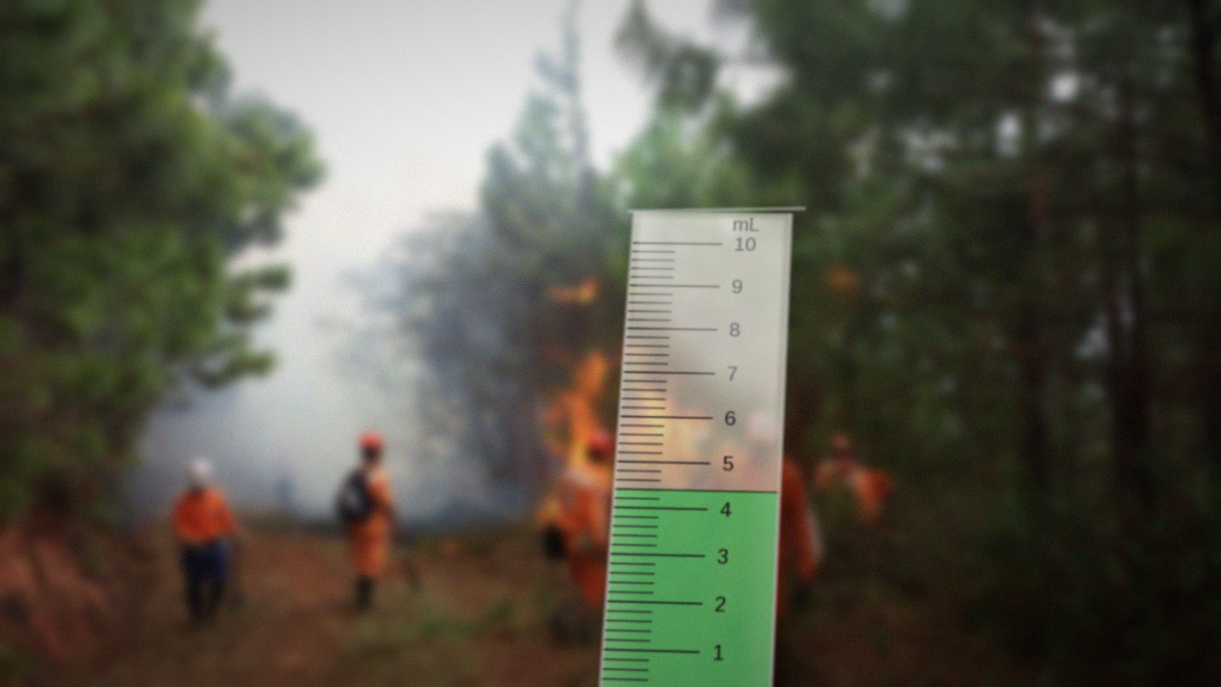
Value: 4.4 mL
